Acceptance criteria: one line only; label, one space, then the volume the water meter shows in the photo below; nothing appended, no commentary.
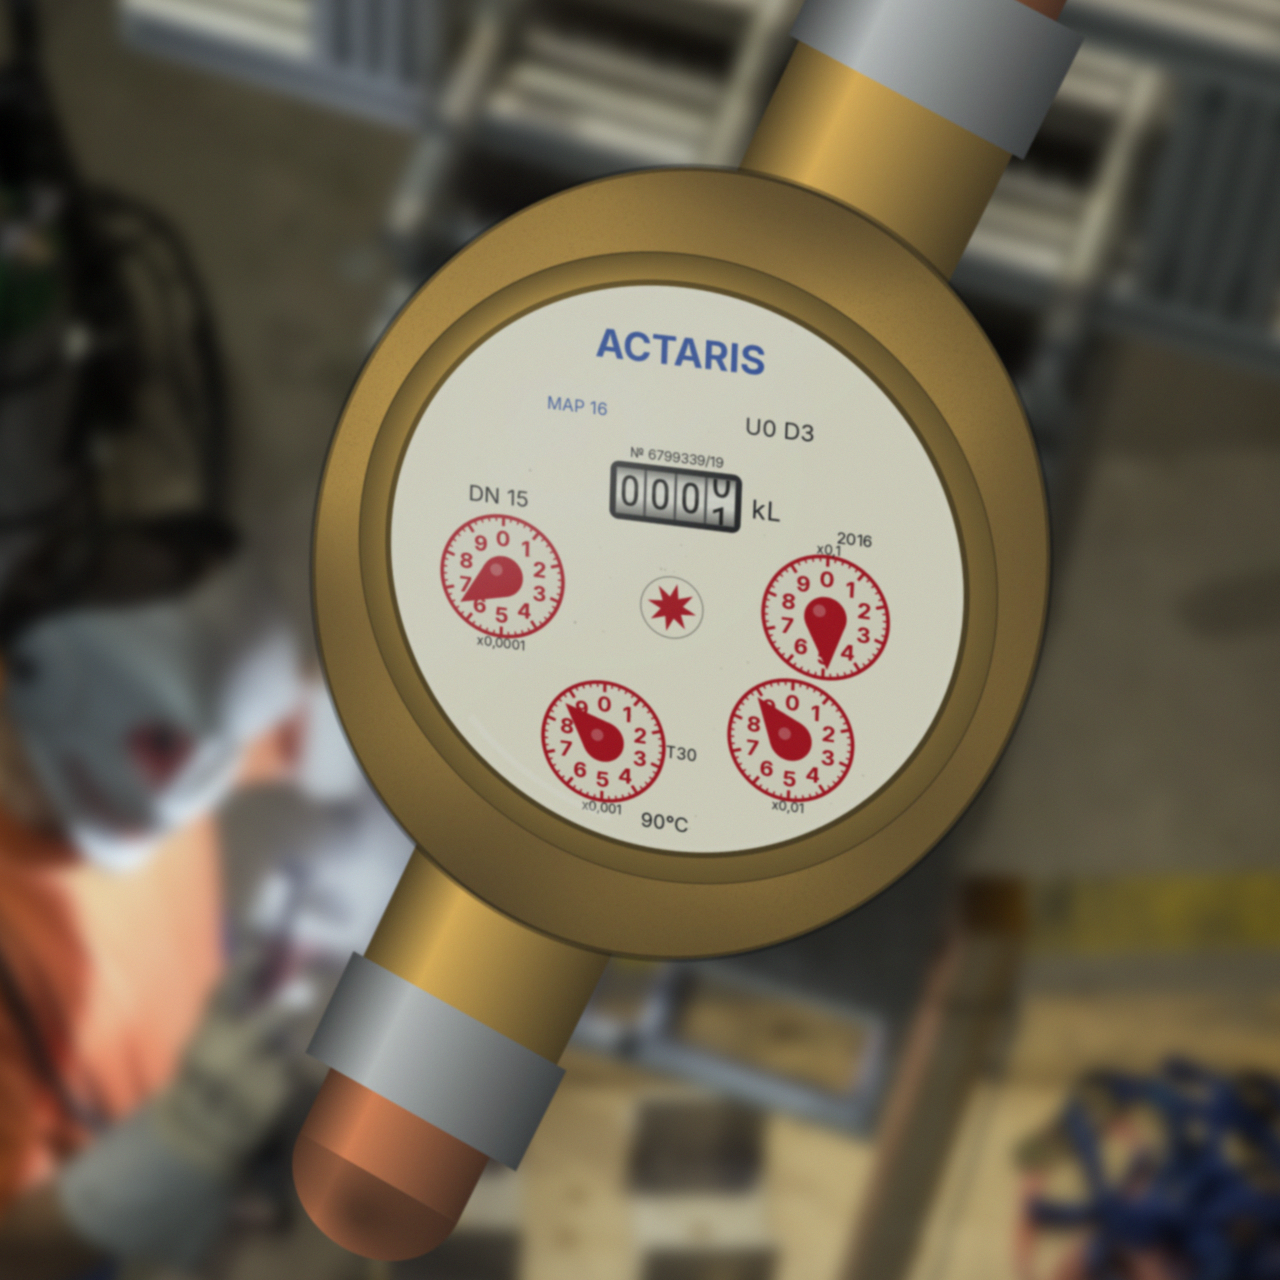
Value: 0.4886 kL
